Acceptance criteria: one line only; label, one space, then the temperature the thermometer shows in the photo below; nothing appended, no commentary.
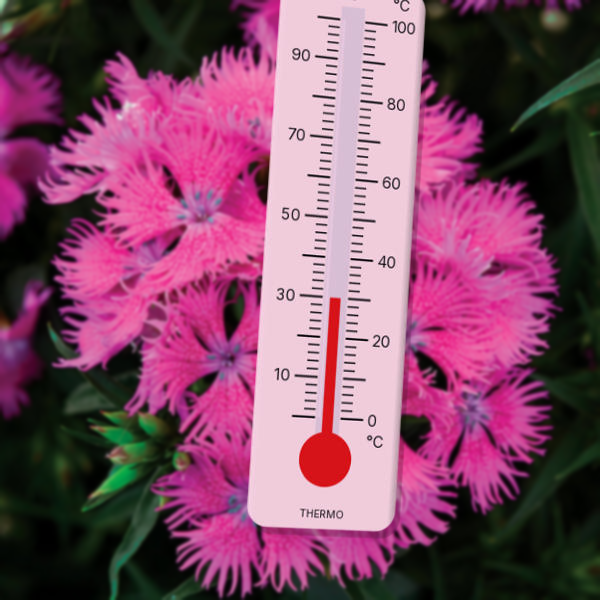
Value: 30 °C
